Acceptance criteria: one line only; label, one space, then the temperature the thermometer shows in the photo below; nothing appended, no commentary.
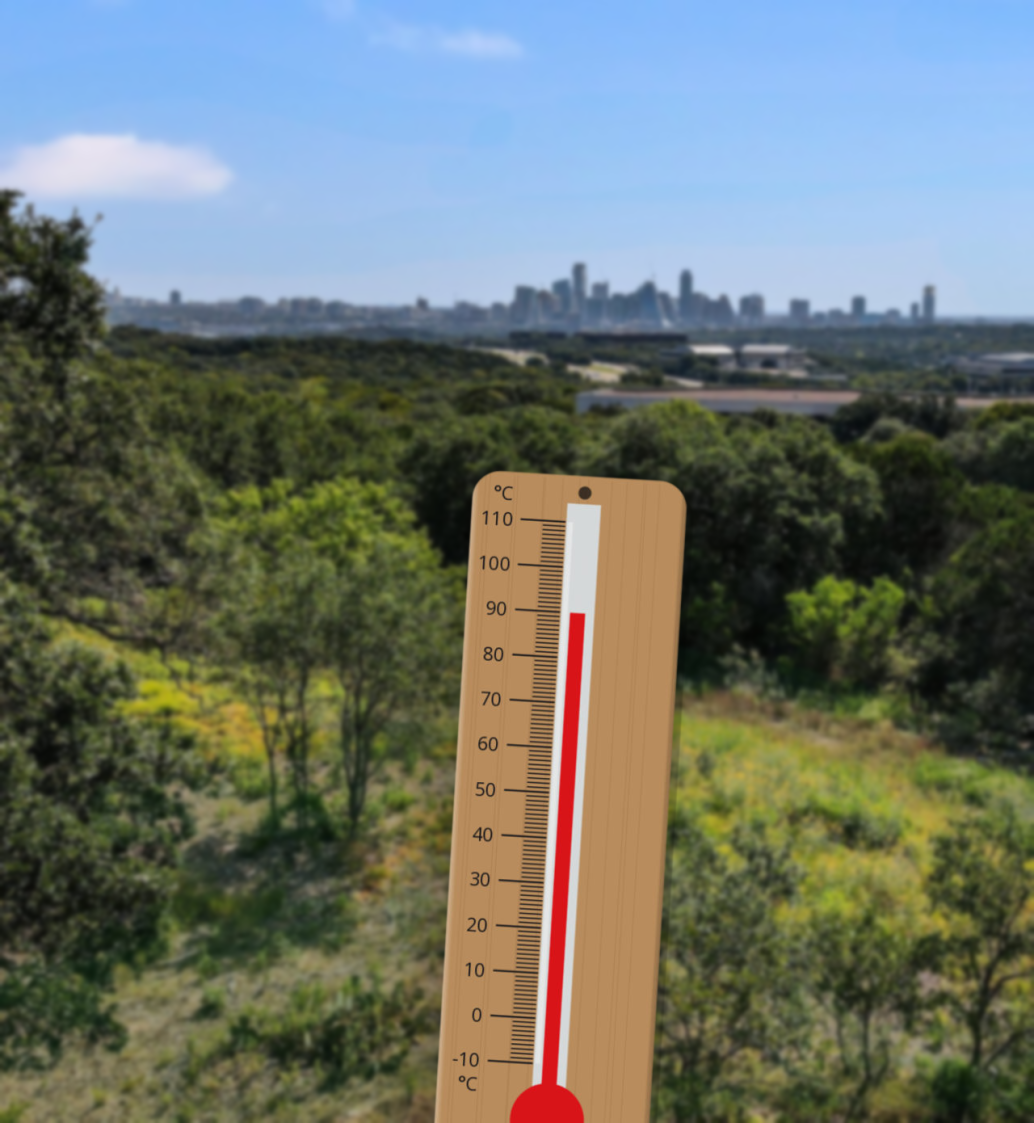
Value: 90 °C
